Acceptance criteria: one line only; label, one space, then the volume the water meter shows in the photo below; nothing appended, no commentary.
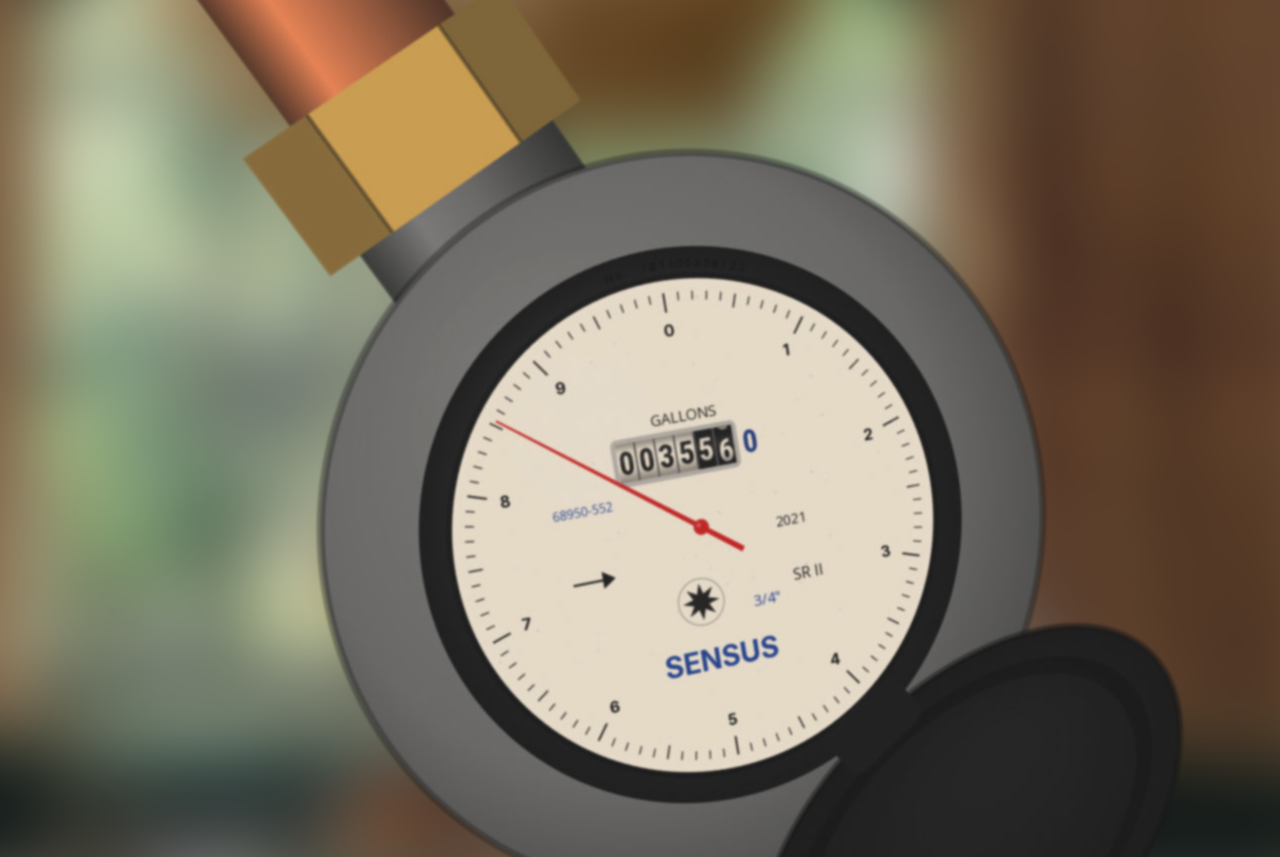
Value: 35558.5 gal
